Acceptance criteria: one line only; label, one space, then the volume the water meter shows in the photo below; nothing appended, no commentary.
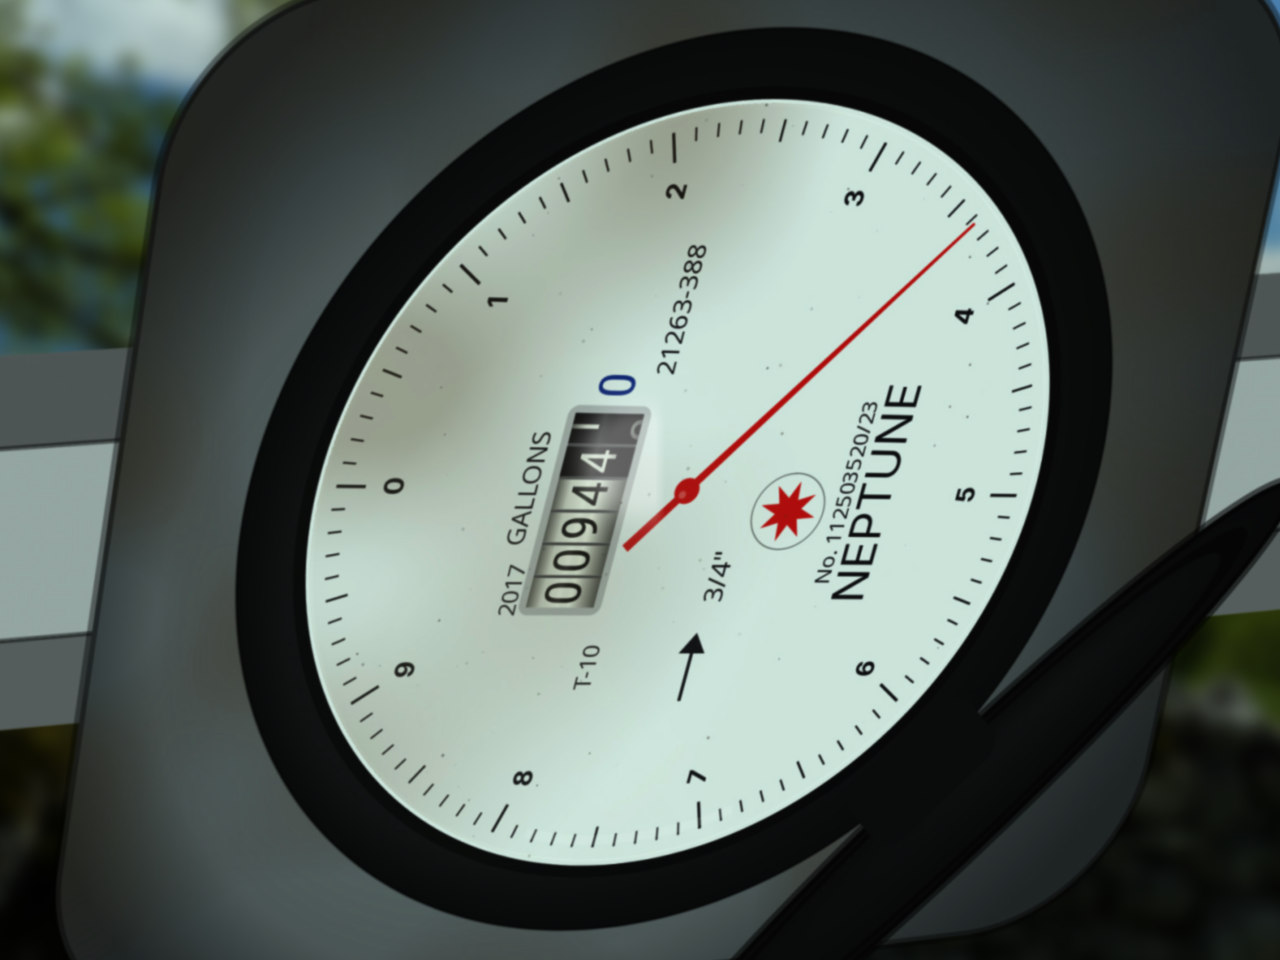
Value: 94413.6 gal
